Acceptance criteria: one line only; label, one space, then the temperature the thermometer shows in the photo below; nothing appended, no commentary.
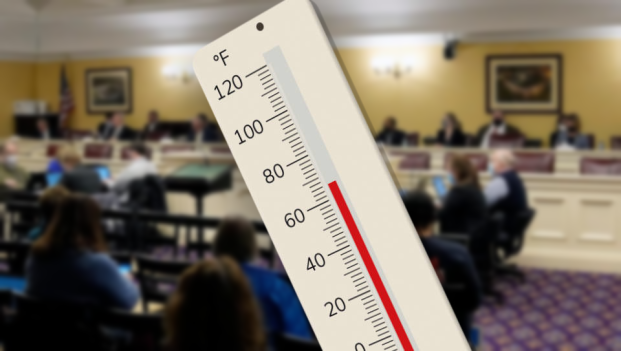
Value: 66 °F
